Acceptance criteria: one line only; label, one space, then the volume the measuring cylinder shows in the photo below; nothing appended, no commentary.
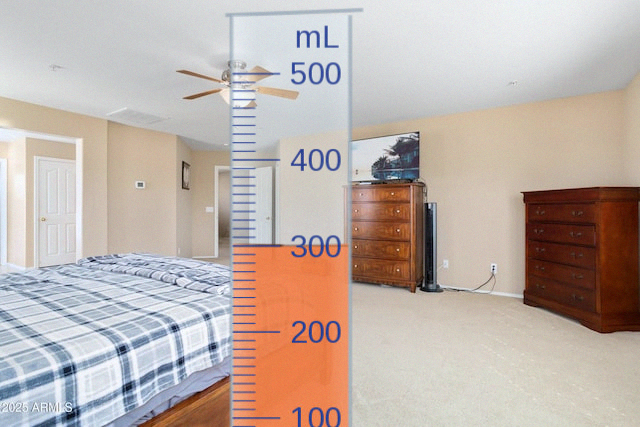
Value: 300 mL
